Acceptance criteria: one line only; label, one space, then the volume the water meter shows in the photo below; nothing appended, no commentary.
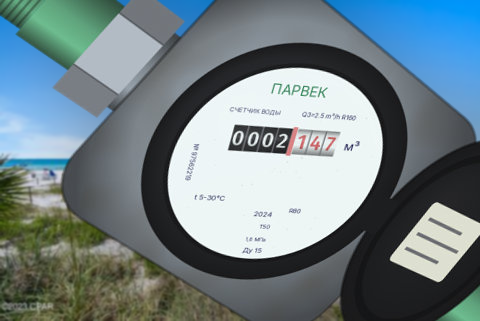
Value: 2.147 m³
